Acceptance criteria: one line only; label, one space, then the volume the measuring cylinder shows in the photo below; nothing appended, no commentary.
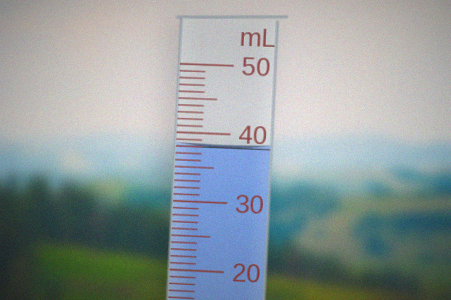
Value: 38 mL
